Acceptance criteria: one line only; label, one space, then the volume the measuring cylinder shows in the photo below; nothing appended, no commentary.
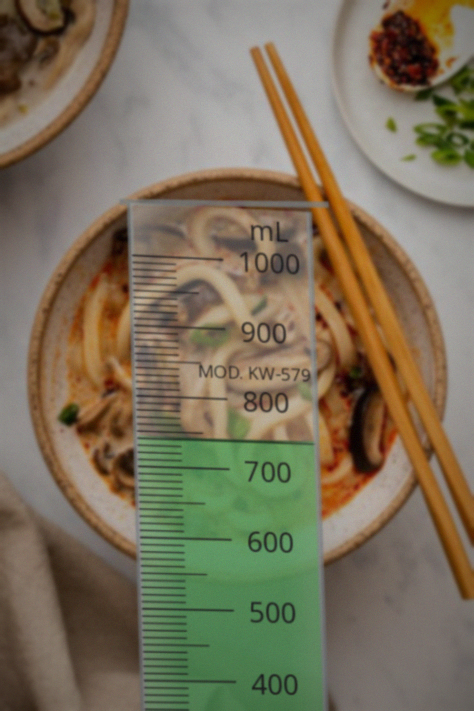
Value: 740 mL
